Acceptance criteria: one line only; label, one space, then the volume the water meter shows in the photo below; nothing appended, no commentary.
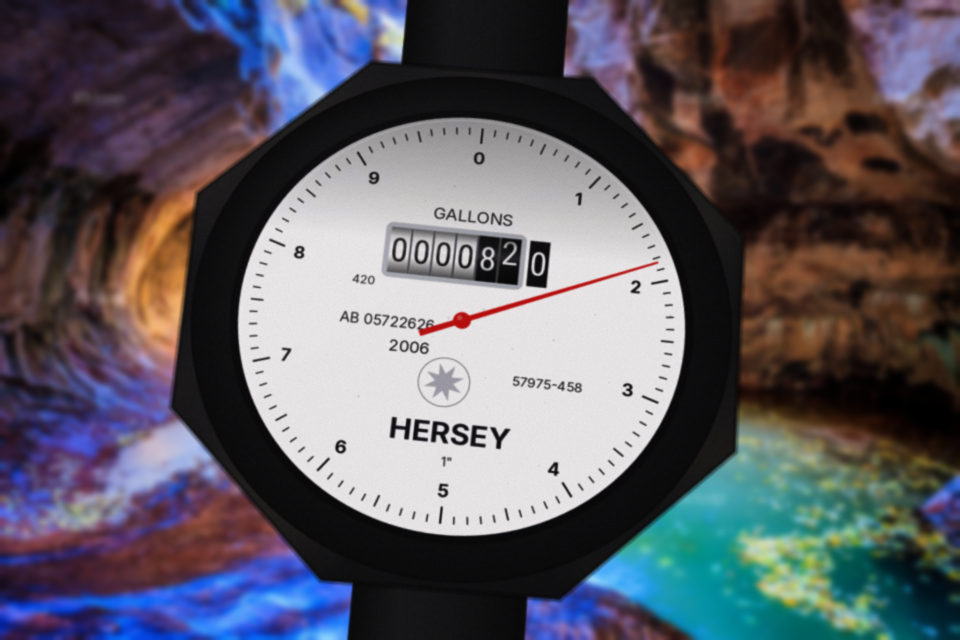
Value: 821.8 gal
